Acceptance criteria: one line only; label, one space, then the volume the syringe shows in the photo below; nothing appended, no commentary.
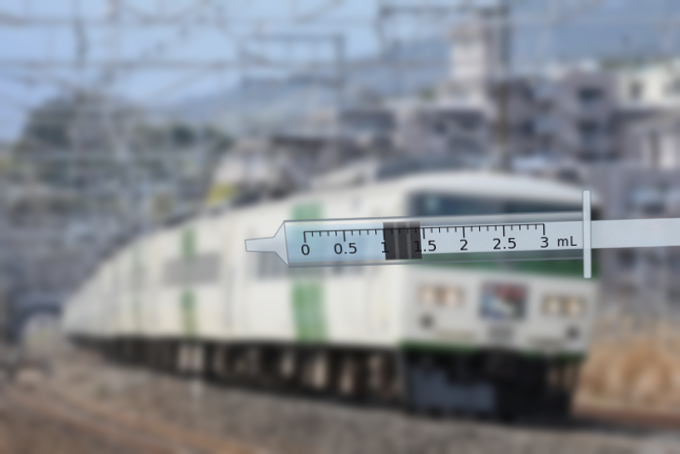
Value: 1 mL
